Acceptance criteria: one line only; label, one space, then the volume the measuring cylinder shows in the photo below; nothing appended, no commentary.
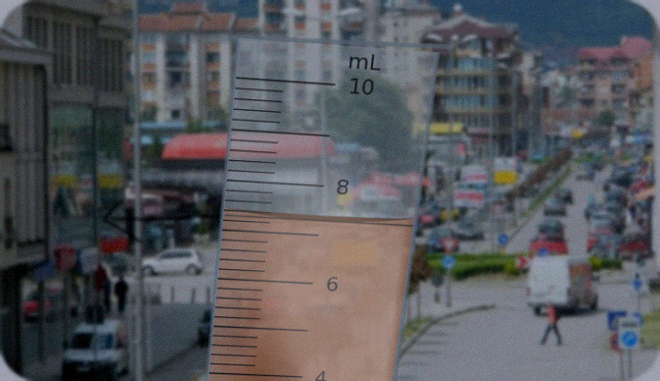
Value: 7.3 mL
